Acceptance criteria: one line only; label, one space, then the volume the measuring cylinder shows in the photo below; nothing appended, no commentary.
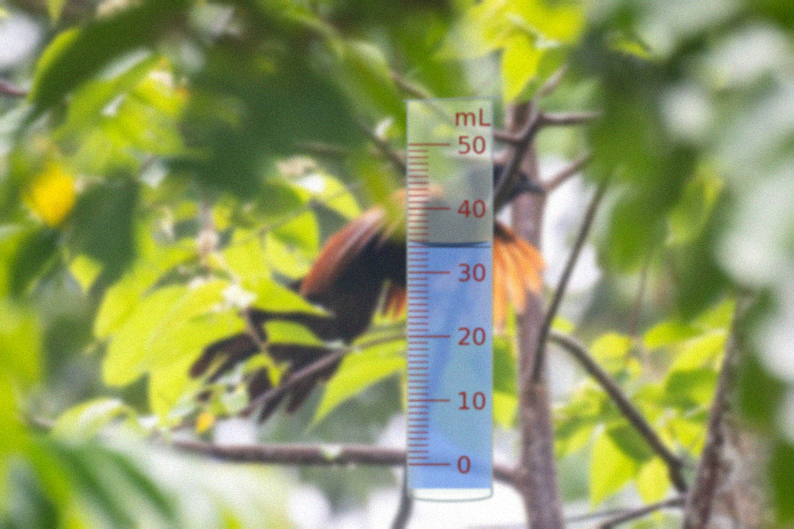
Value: 34 mL
